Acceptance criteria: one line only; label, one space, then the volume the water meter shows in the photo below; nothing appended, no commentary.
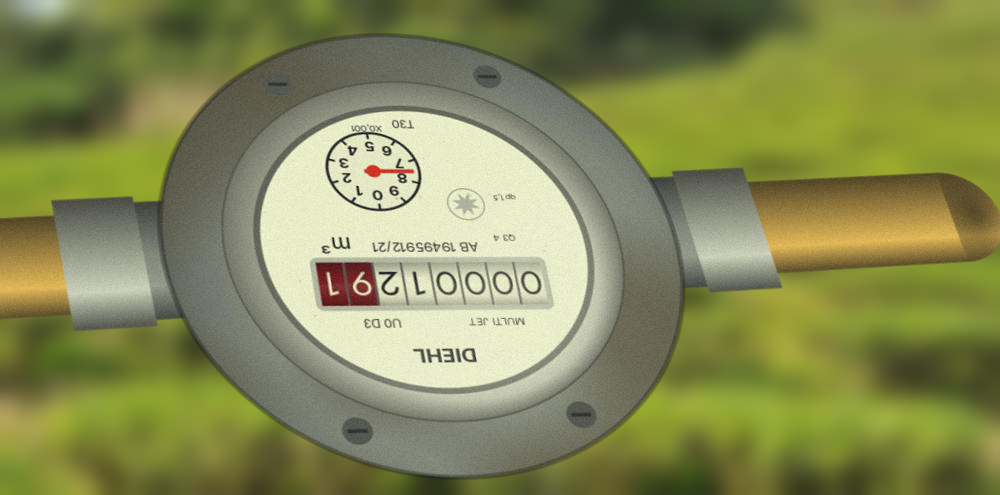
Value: 12.917 m³
